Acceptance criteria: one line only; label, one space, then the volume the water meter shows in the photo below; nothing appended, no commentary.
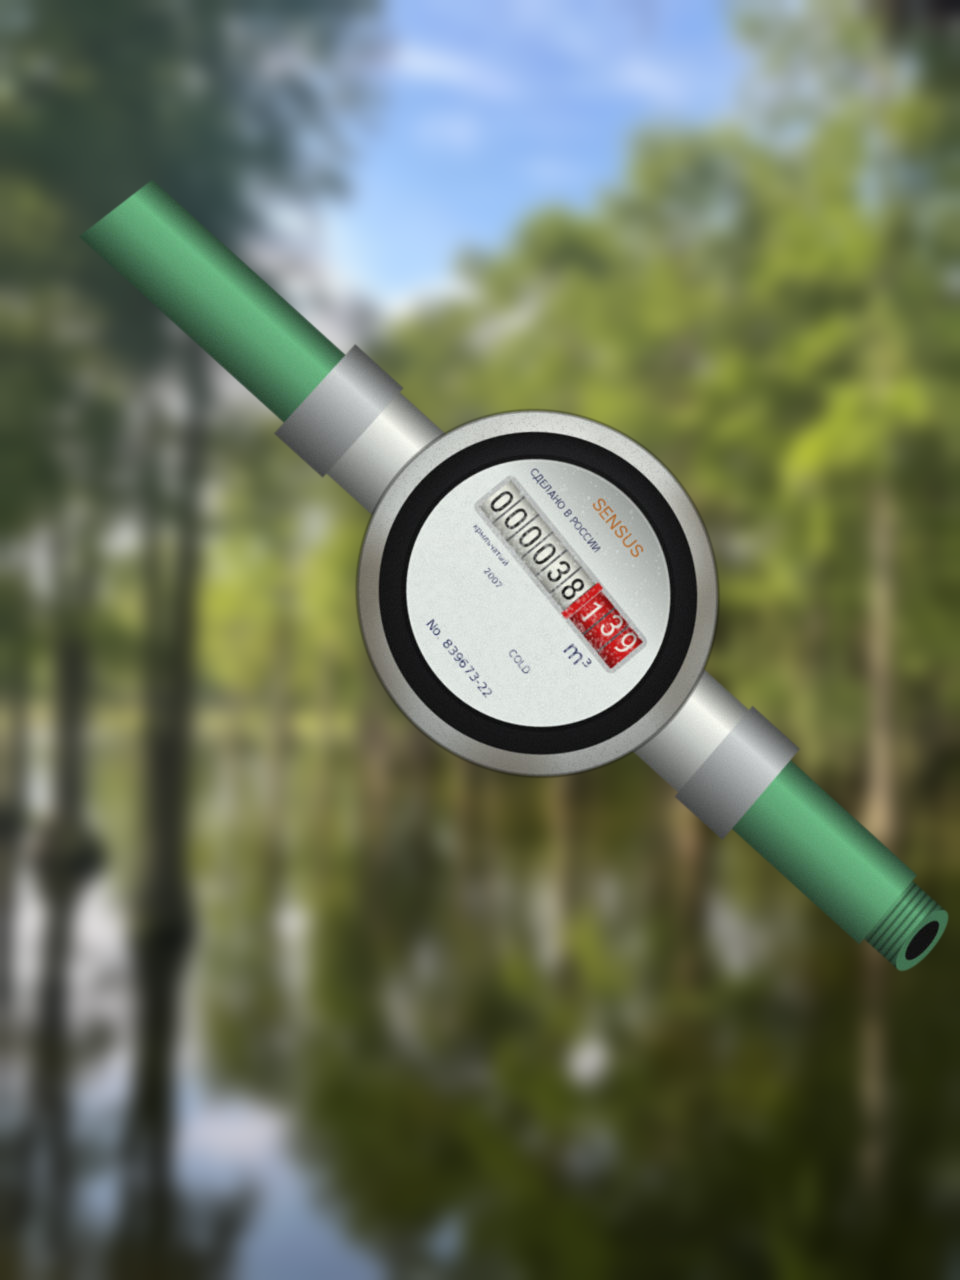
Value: 38.139 m³
